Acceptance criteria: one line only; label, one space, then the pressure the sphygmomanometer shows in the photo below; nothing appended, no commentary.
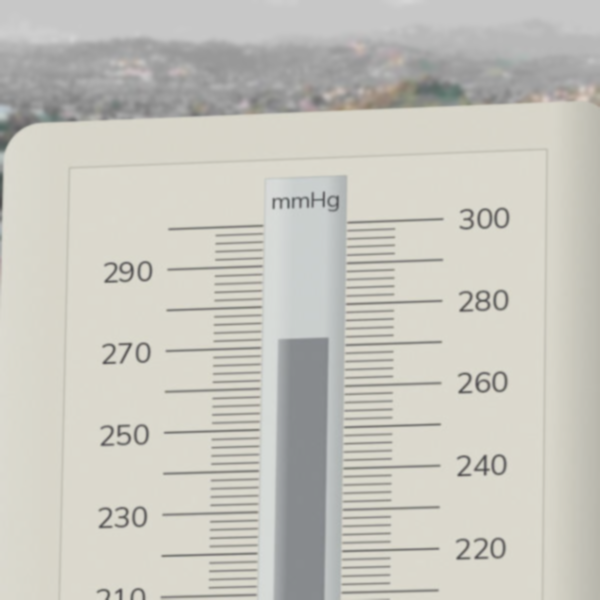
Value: 272 mmHg
